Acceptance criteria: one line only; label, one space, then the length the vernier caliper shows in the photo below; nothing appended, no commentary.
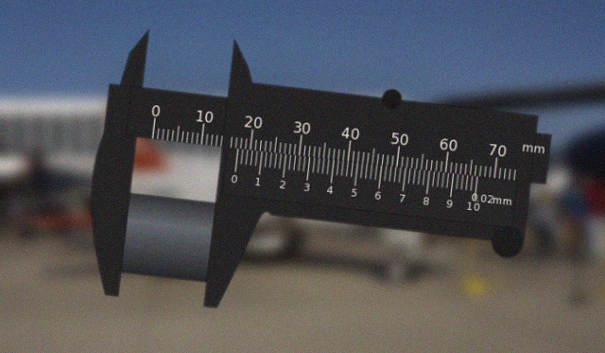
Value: 17.5 mm
